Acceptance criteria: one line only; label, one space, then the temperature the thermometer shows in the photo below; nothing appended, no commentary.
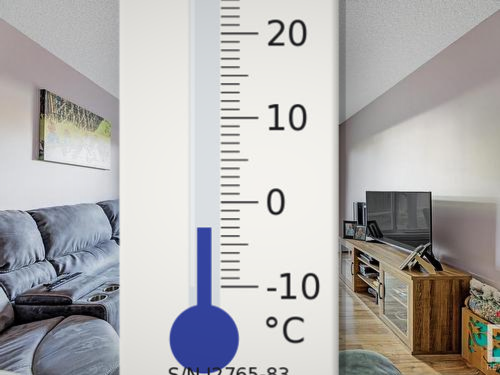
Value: -3 °C
